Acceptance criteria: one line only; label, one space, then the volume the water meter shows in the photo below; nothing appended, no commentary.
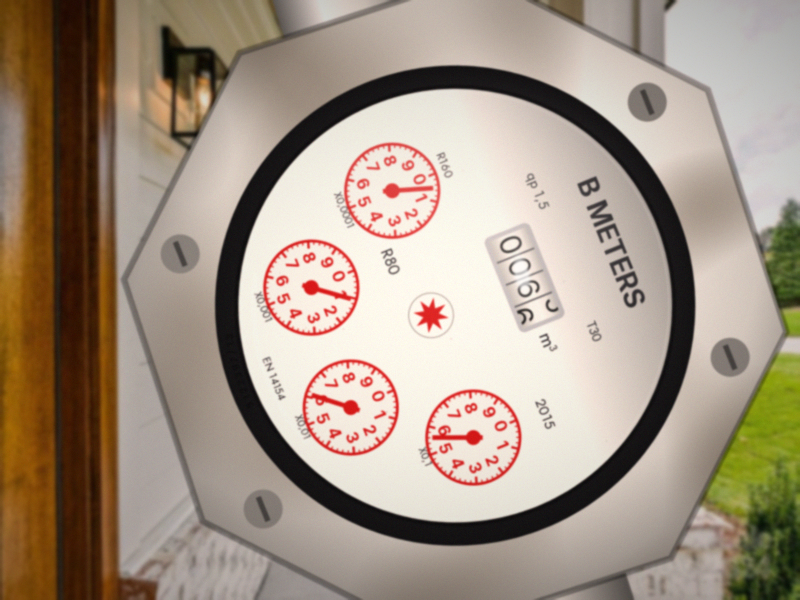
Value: 65.5610 m³
